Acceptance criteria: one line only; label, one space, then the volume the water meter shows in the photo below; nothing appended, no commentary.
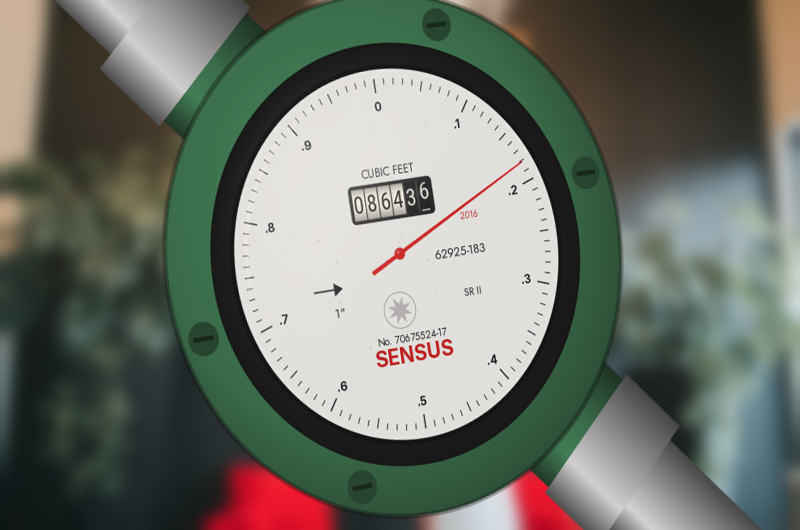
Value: 86436.18 ft³
